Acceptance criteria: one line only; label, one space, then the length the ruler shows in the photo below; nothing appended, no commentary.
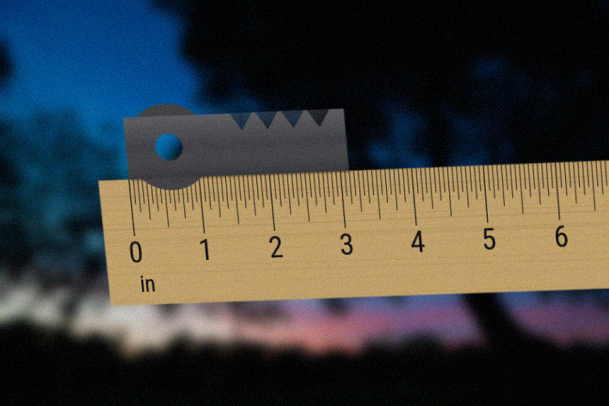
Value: 3.125 in
